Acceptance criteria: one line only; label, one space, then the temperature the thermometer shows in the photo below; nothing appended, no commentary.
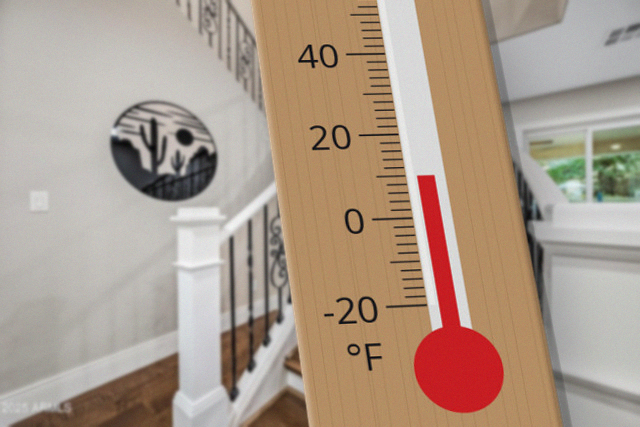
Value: 10 °F
